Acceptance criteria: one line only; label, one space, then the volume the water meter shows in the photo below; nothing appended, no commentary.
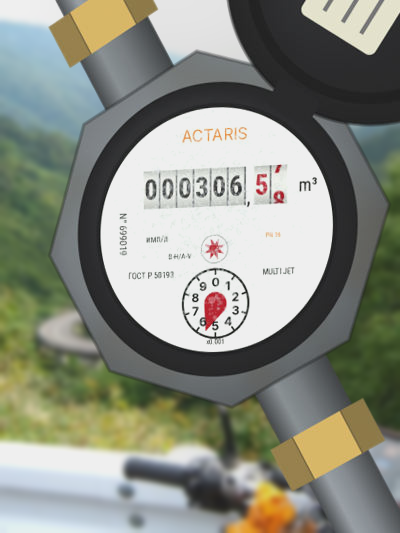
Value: 306.575 m³
